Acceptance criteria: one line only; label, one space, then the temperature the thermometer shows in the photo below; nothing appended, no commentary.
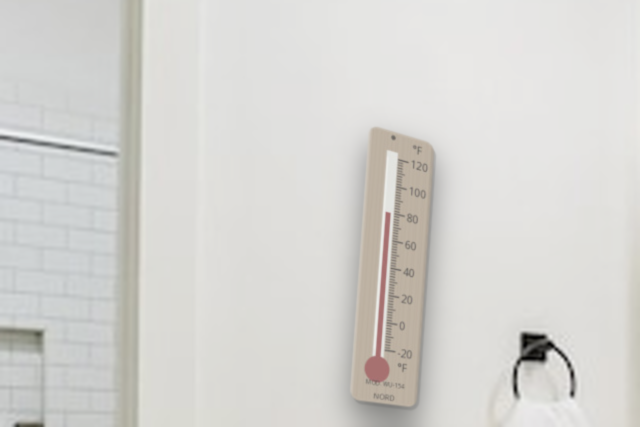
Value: 80 °F
